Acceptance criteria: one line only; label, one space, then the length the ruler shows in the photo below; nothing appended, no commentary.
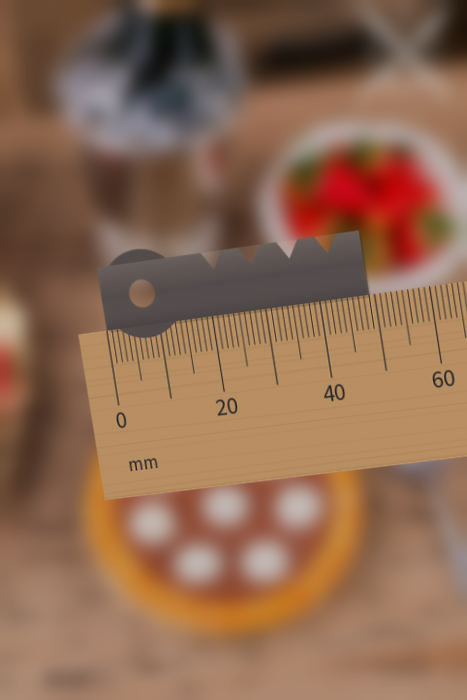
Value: 49 mm
